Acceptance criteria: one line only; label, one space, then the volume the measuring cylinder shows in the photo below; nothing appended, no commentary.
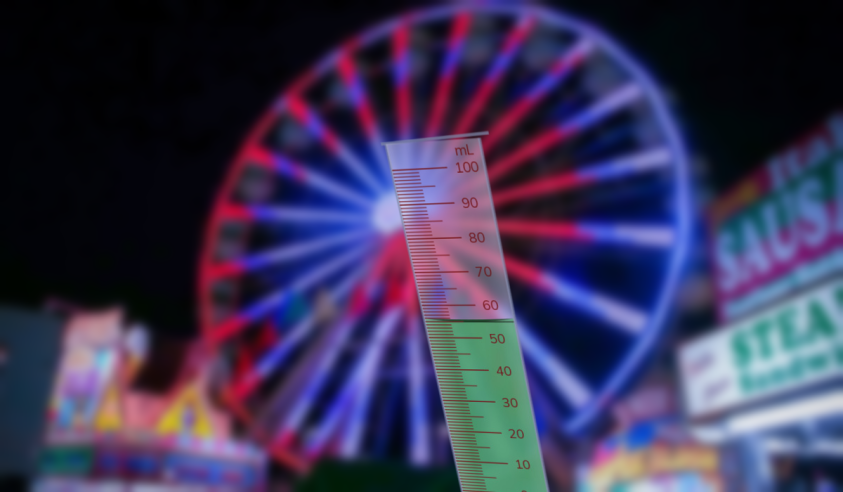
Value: 55 mL
